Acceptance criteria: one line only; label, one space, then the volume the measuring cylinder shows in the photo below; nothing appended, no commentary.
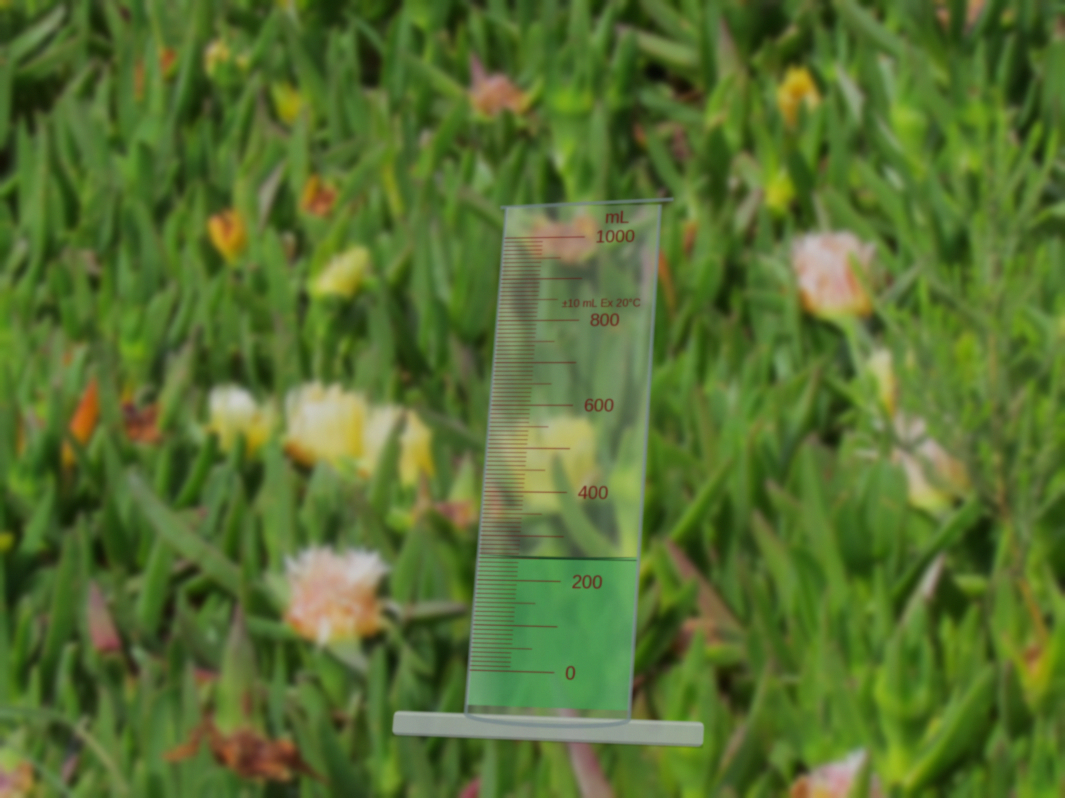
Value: 250 mL
